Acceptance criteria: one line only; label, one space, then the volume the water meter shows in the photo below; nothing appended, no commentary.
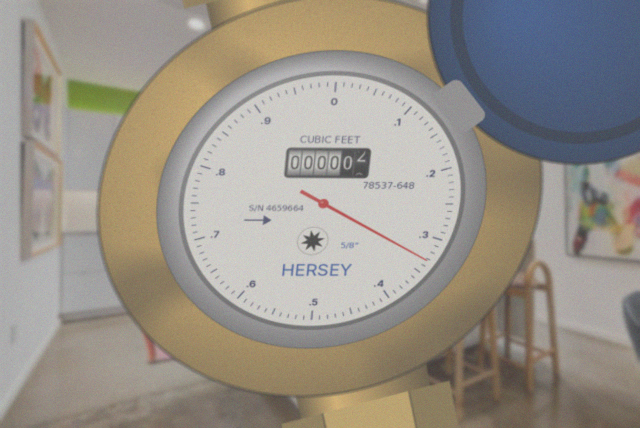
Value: 2.33 ft³
